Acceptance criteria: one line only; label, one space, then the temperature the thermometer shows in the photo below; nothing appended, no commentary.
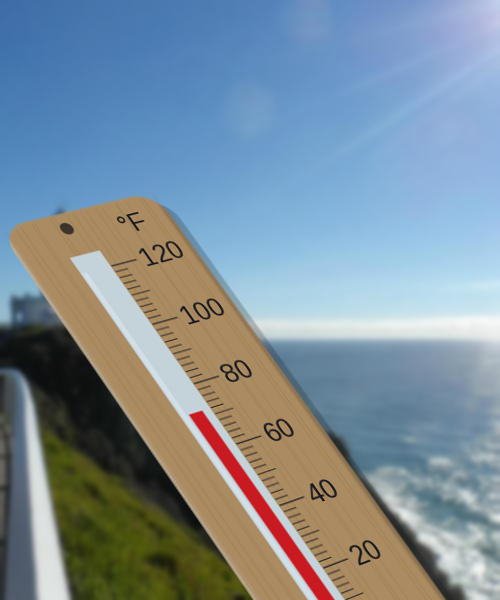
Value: 72 °F
